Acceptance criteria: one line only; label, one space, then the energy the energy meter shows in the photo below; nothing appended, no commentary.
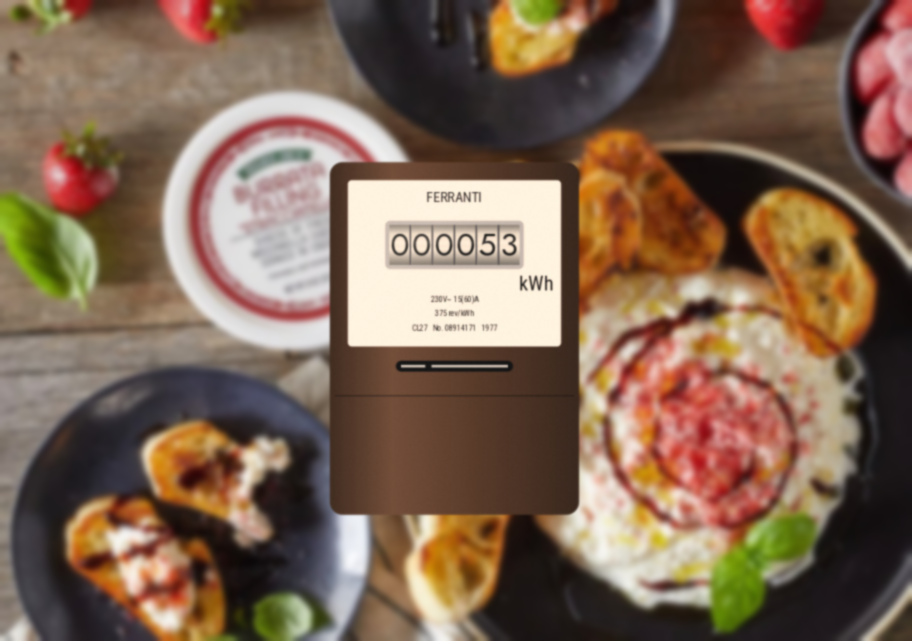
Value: 53 kWh
